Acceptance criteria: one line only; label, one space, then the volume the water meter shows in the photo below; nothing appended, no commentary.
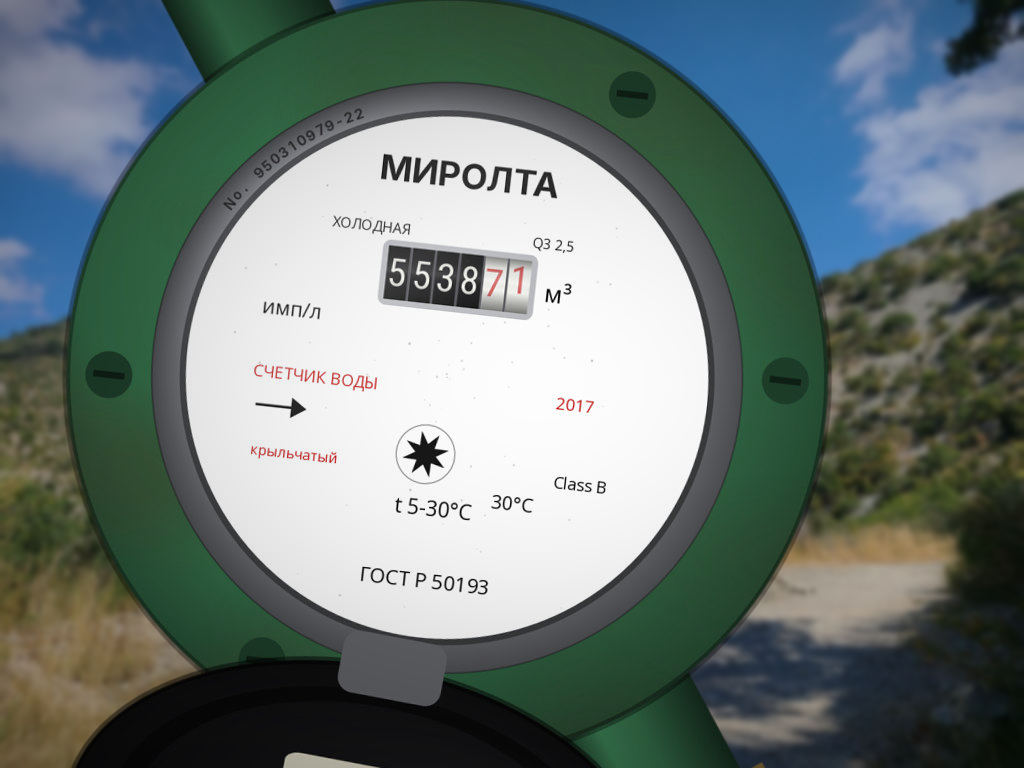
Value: 5538.71 m³
